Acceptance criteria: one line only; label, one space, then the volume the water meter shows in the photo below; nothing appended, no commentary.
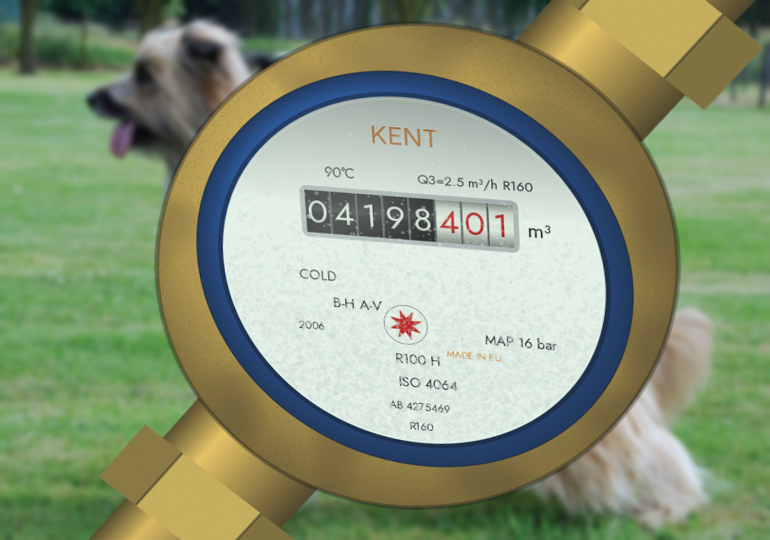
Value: 4198.401 m³
